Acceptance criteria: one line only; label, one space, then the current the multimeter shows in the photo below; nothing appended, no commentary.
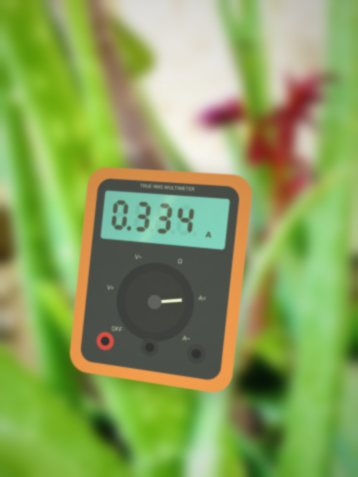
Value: 0.334 A
